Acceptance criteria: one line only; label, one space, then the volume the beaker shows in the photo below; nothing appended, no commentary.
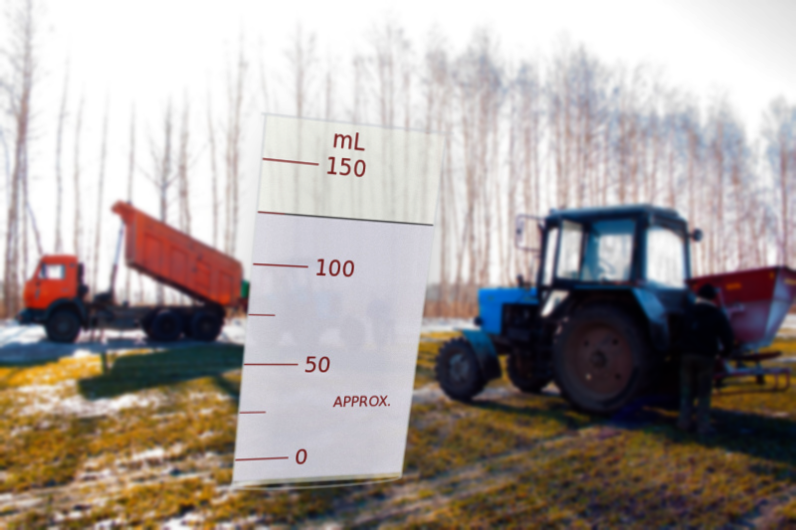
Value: 125 mL
